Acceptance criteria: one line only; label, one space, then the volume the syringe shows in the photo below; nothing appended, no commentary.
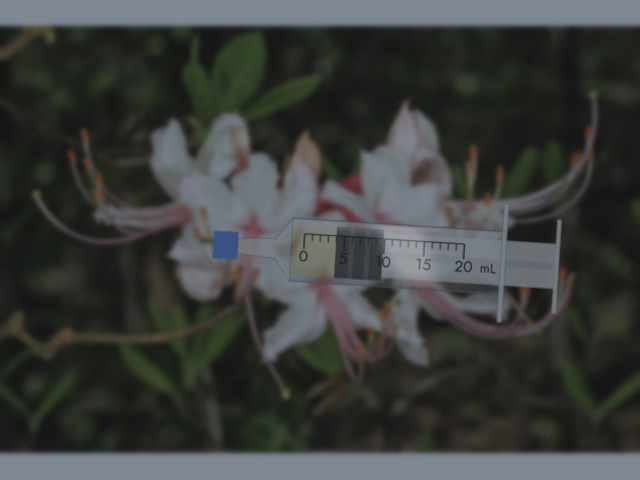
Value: 4 mL
